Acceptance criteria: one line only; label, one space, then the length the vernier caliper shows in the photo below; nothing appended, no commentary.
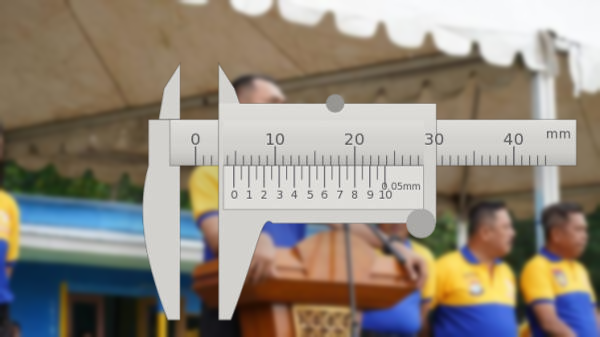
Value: 4.8 mm
